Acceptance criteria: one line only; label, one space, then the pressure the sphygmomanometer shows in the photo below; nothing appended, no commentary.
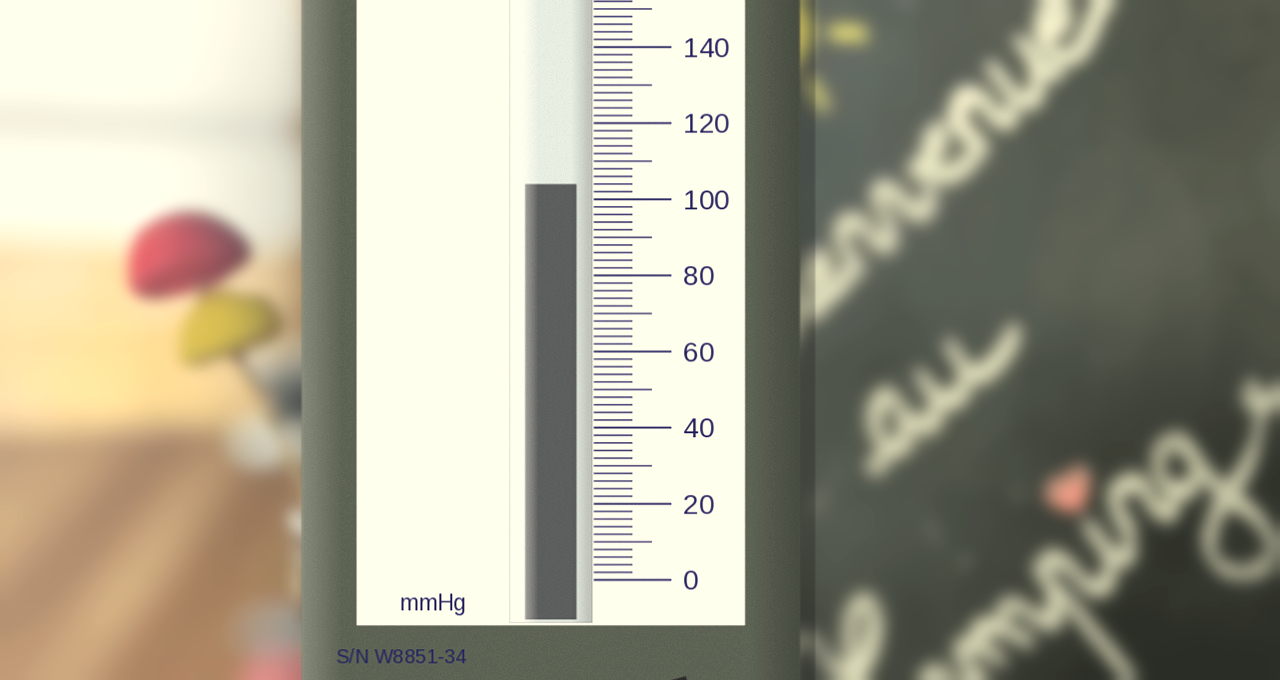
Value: 104 mmHg
